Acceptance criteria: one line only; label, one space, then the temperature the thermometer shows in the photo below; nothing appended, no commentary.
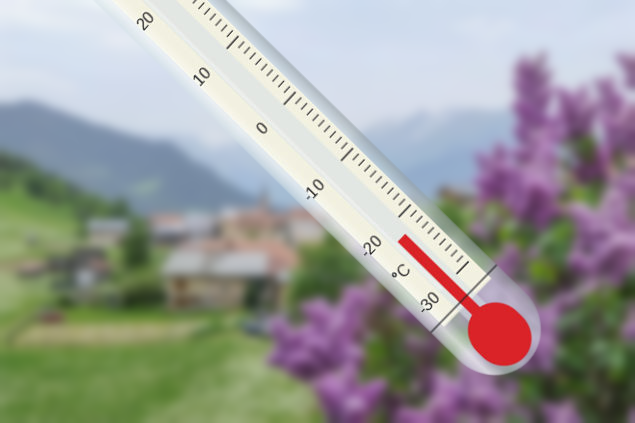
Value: -22 °C
